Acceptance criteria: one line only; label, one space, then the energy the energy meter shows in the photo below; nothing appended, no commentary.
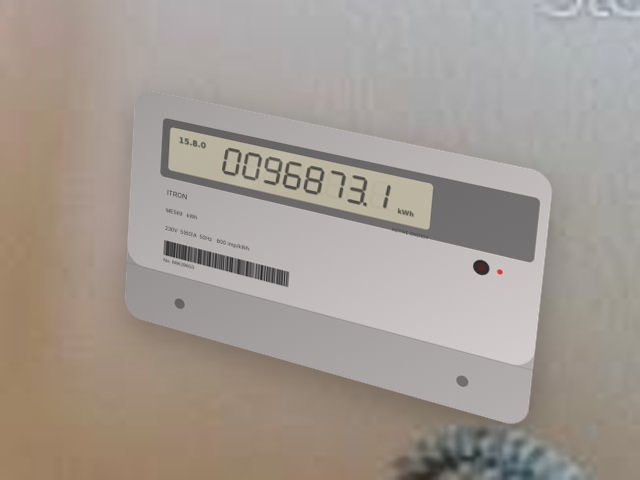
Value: 96873.1 kWh
